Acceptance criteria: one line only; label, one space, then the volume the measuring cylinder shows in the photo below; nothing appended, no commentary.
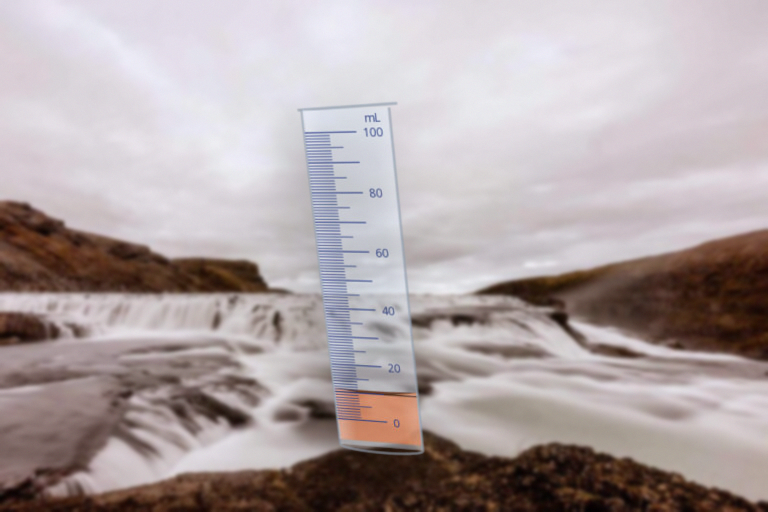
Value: 10 mL
